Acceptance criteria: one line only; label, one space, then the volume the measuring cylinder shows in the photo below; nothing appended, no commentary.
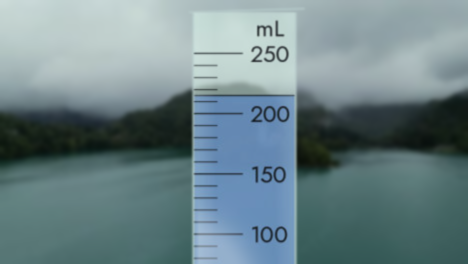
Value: 215 mL
